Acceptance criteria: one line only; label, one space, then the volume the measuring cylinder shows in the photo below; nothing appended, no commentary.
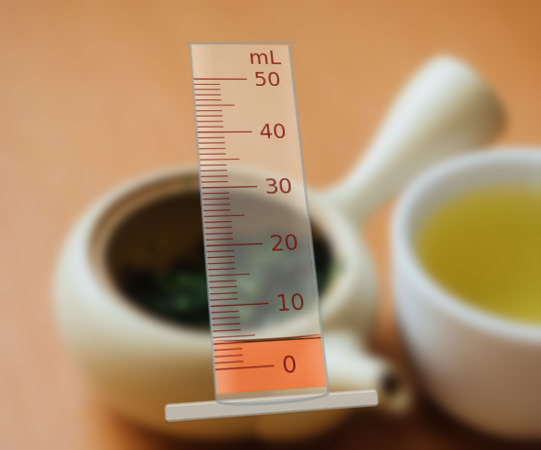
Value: 4 mL
